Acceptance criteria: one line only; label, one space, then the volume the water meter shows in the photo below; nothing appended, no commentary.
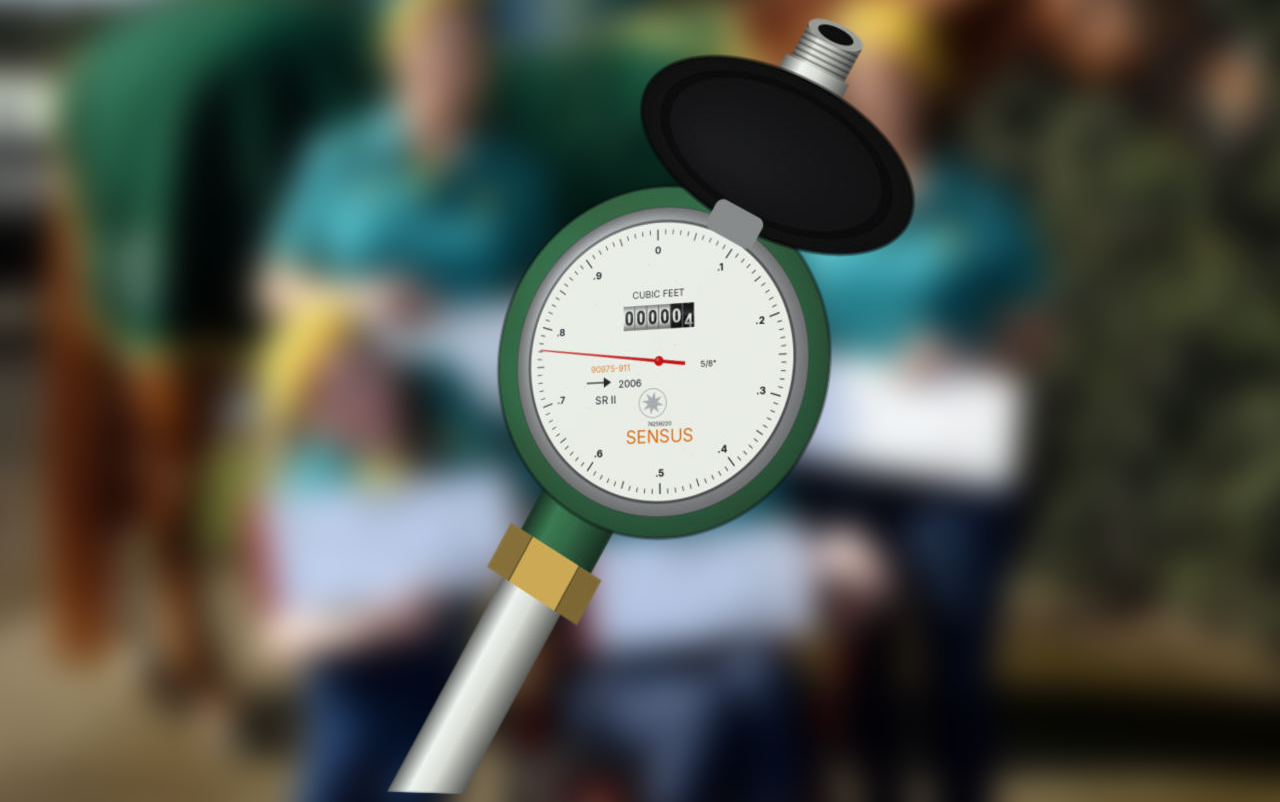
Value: 3.77 ft³
